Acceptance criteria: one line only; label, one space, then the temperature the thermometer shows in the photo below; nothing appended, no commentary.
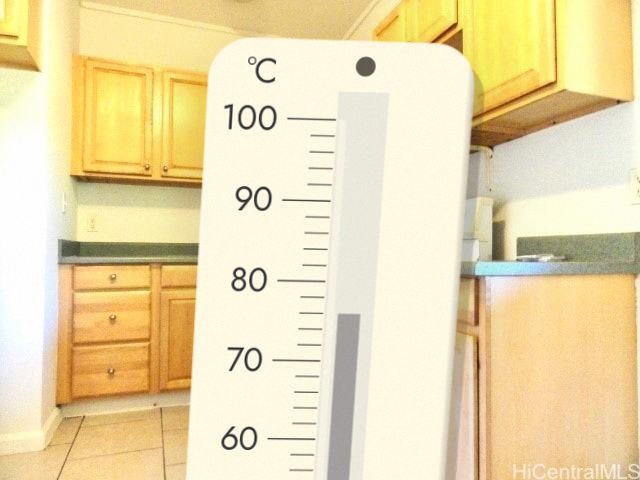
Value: 76 °C
